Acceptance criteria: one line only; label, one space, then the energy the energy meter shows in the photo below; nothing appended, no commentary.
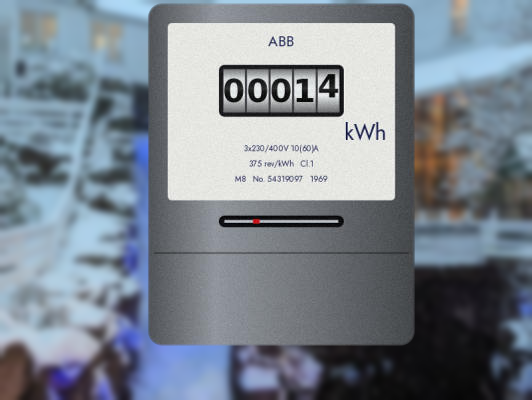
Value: 14 kWh
